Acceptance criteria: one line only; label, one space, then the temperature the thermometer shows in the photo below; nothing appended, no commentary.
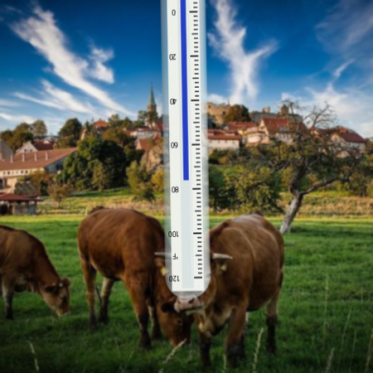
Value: 76 °F
